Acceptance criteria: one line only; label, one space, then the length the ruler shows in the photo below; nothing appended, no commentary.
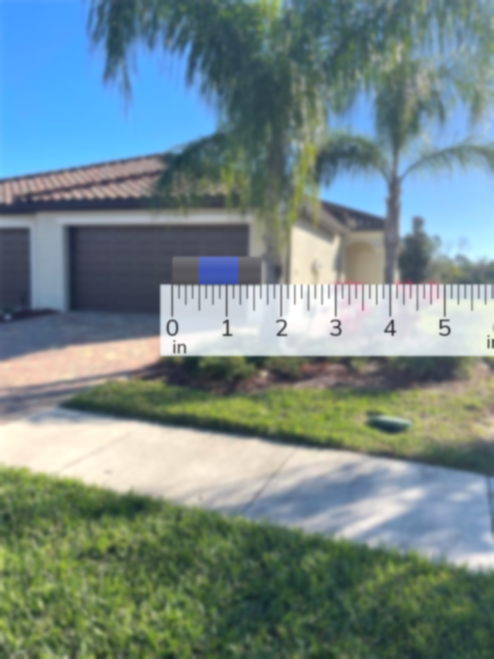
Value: 1.625 in
